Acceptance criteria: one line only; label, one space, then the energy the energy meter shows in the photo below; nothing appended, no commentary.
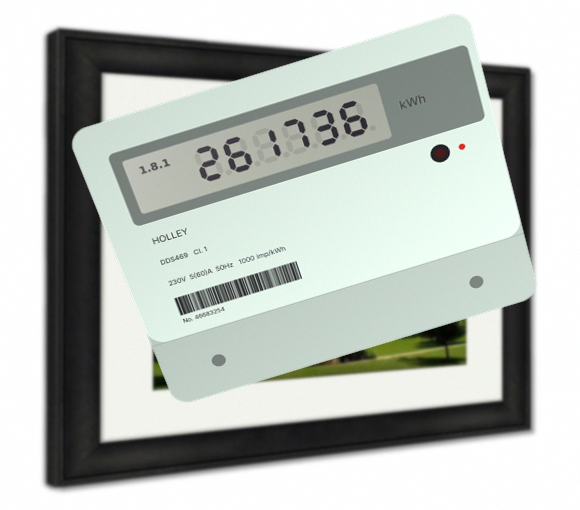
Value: 261736 kWh
